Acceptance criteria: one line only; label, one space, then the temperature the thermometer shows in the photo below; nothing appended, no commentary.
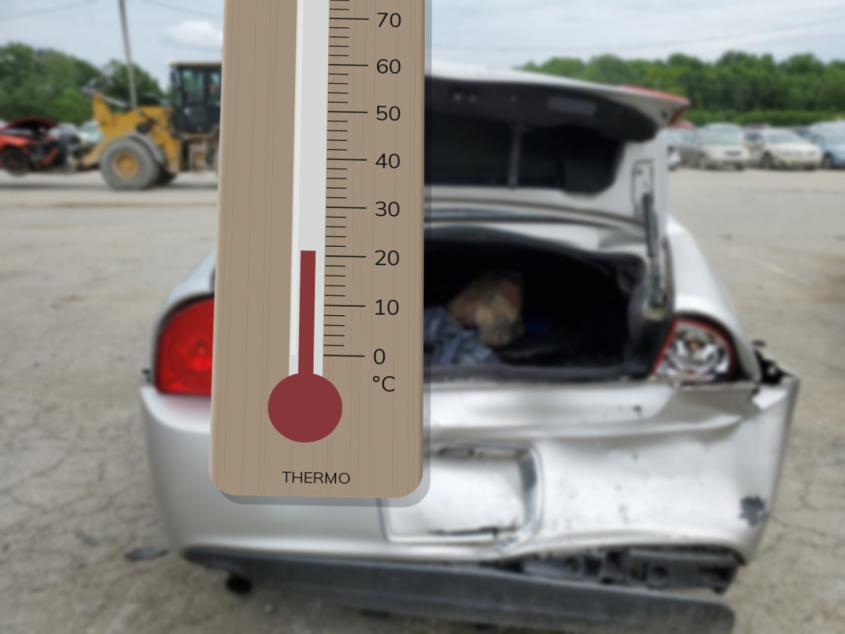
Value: 21 °C
